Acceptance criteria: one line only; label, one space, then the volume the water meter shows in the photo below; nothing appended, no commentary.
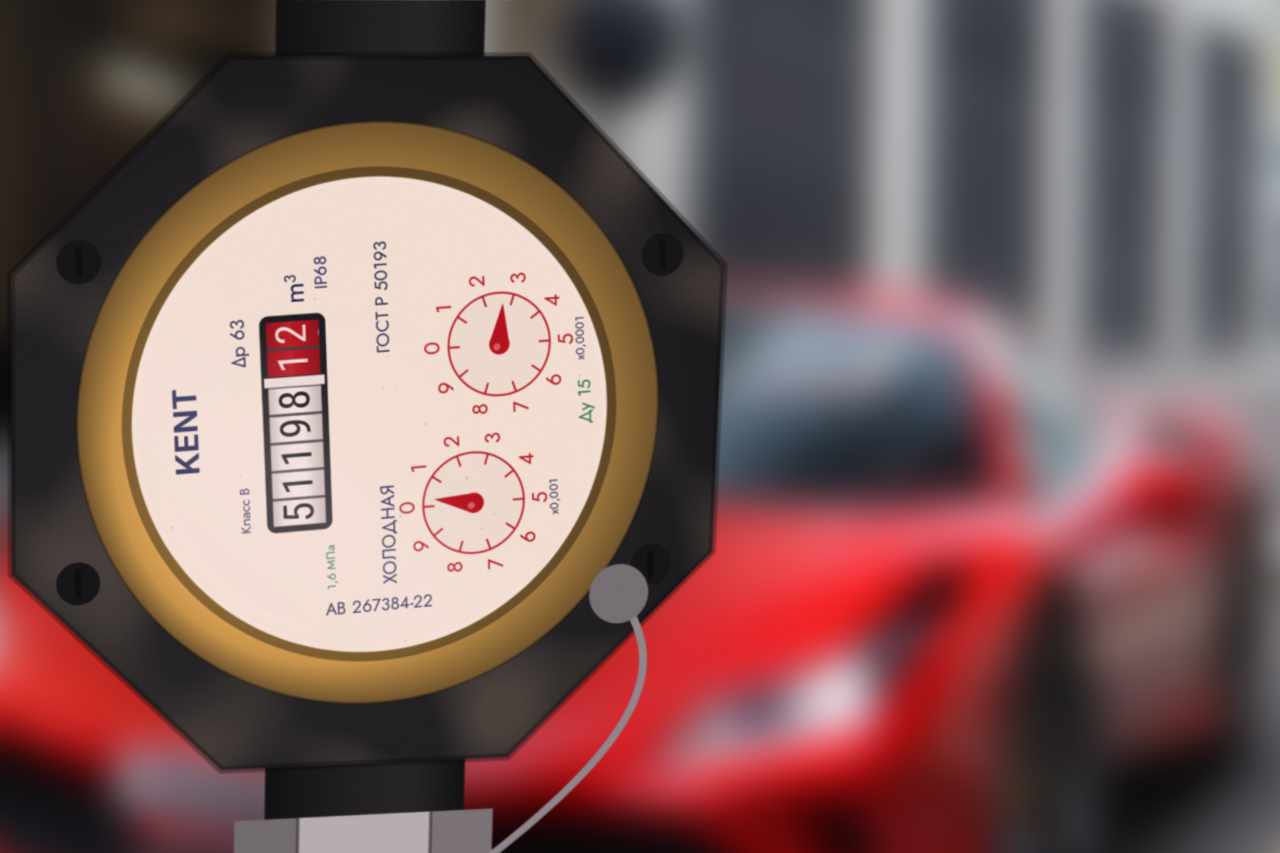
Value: 51198.1202 m³
